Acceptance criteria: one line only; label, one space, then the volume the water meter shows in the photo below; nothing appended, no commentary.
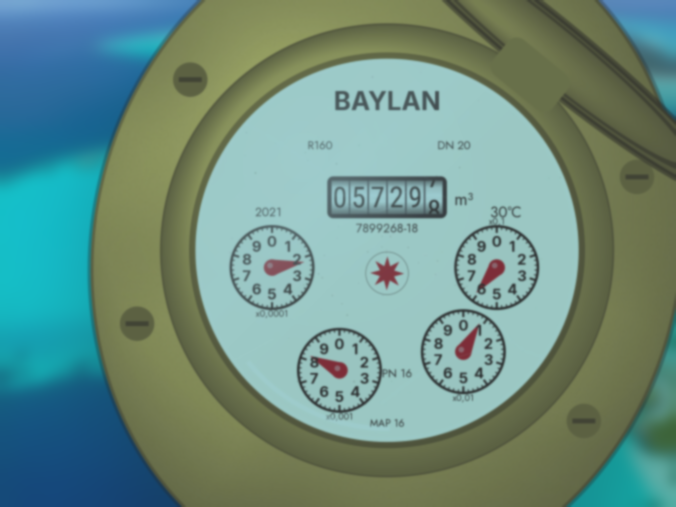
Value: 57297.6082 m³
